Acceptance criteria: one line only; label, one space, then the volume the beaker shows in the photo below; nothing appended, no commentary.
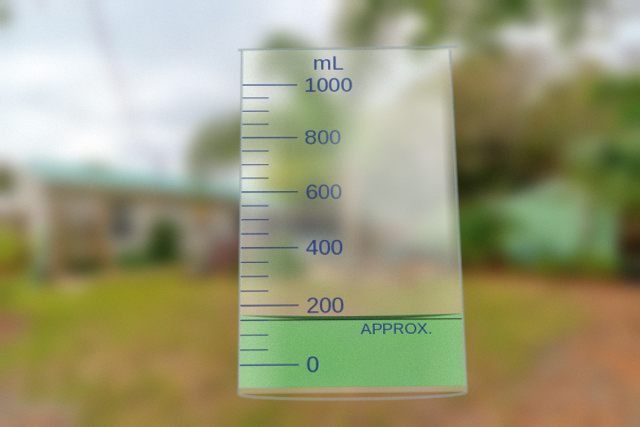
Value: 150 mL
